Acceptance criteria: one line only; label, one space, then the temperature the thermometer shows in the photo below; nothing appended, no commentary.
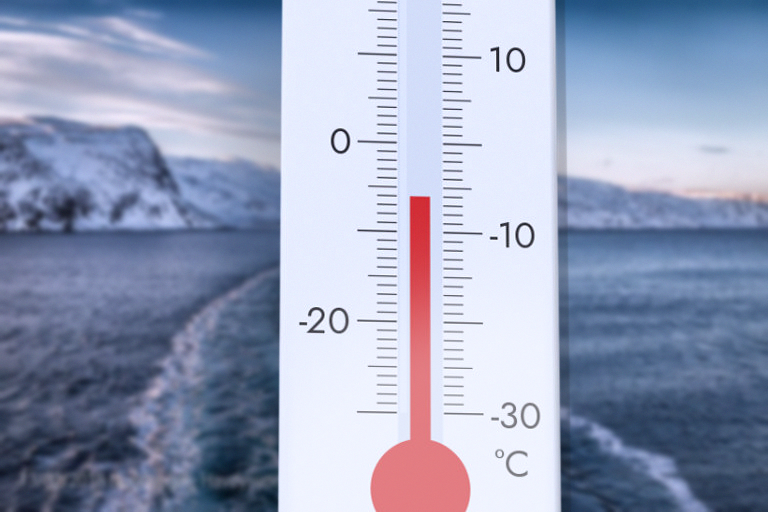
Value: -6 °C
